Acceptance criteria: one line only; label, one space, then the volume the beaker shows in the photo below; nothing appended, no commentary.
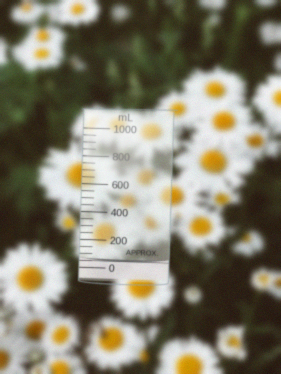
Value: 50 mL
